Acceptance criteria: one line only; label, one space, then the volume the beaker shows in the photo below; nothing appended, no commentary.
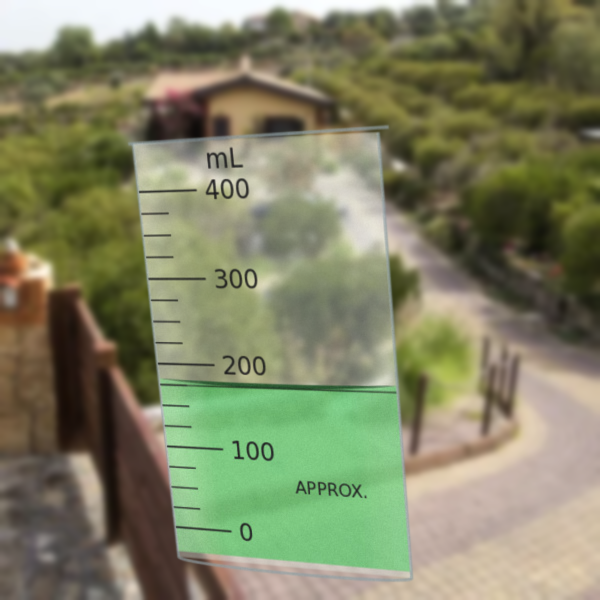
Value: 175 mL
